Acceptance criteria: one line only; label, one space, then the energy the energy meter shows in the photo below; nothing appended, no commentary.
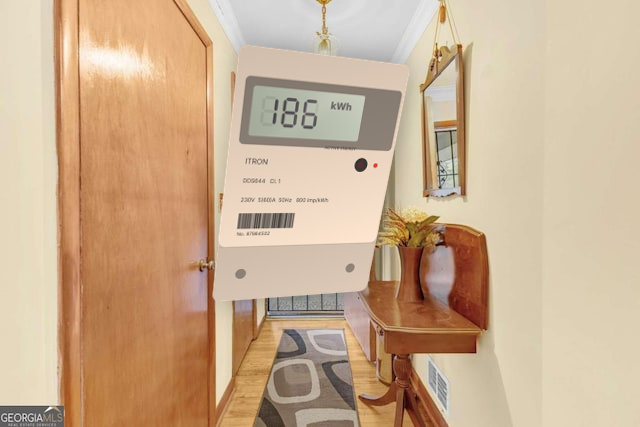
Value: 186 kWh
